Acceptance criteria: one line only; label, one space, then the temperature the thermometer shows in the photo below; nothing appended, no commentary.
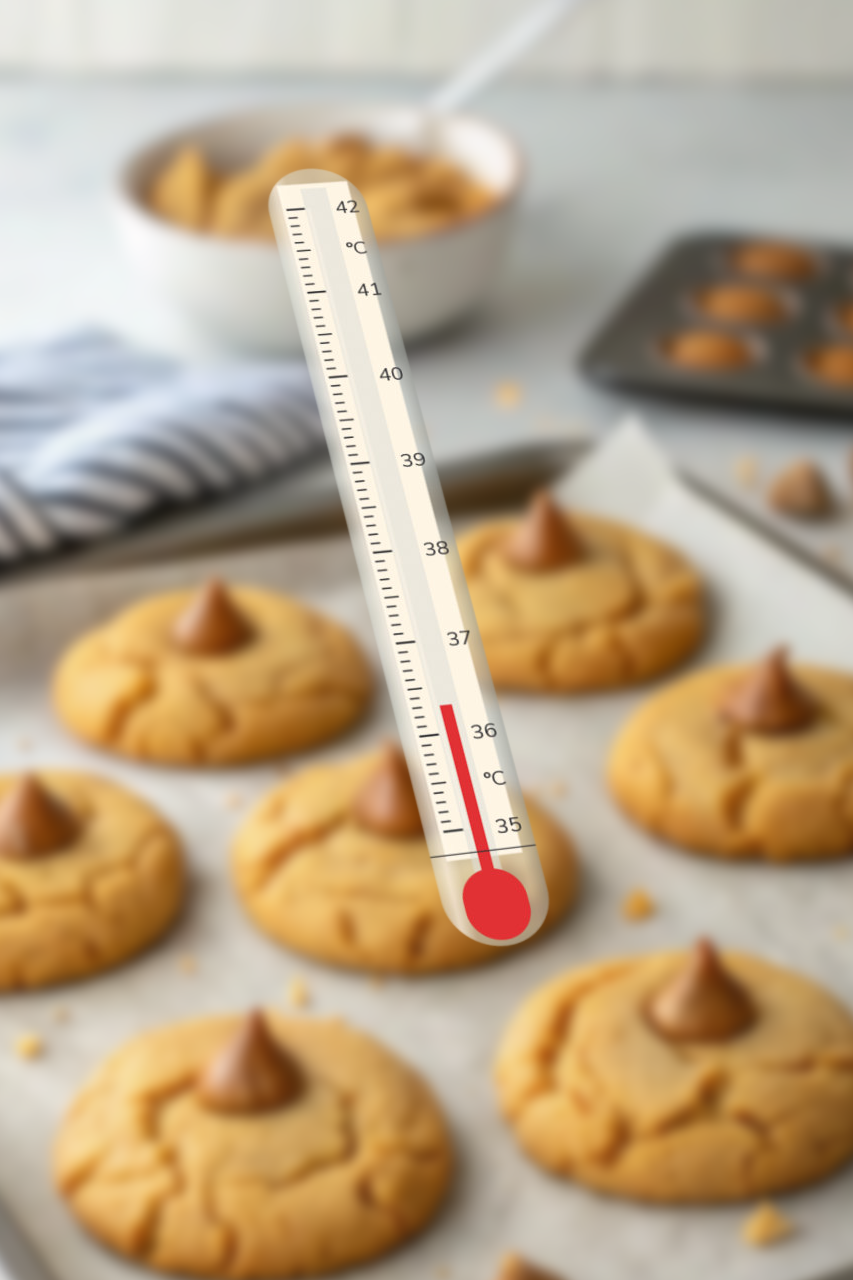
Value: 36.3 °C
